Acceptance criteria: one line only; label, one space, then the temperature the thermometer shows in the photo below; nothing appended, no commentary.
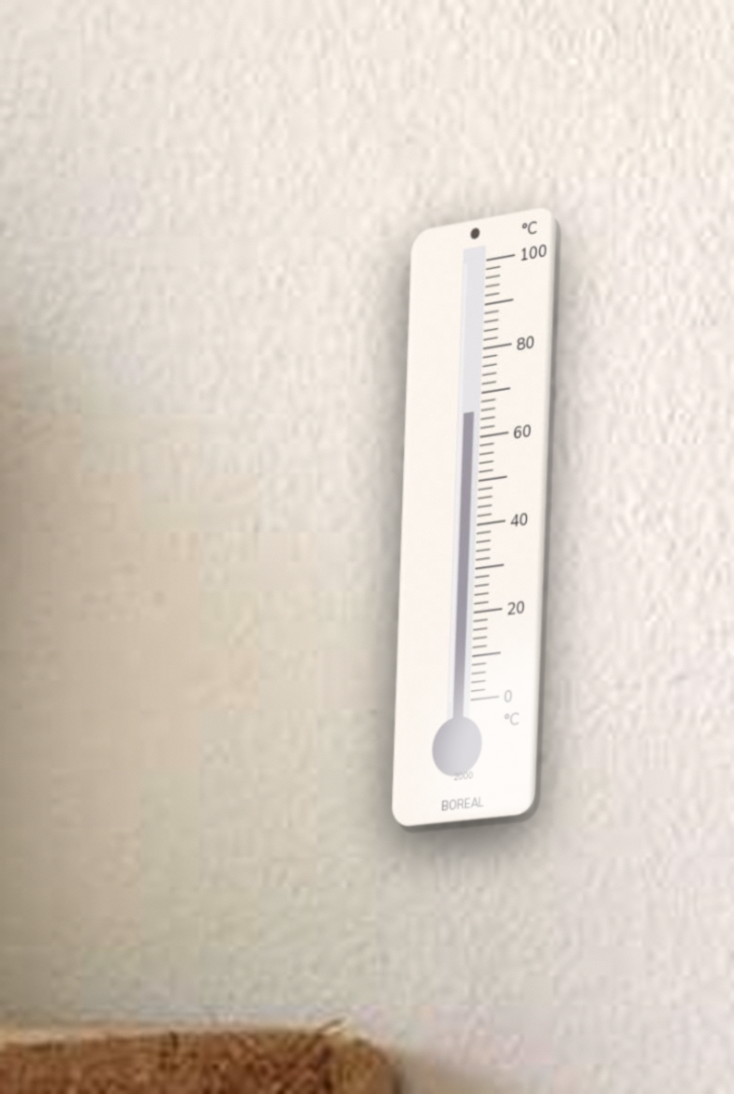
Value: 66 °C
